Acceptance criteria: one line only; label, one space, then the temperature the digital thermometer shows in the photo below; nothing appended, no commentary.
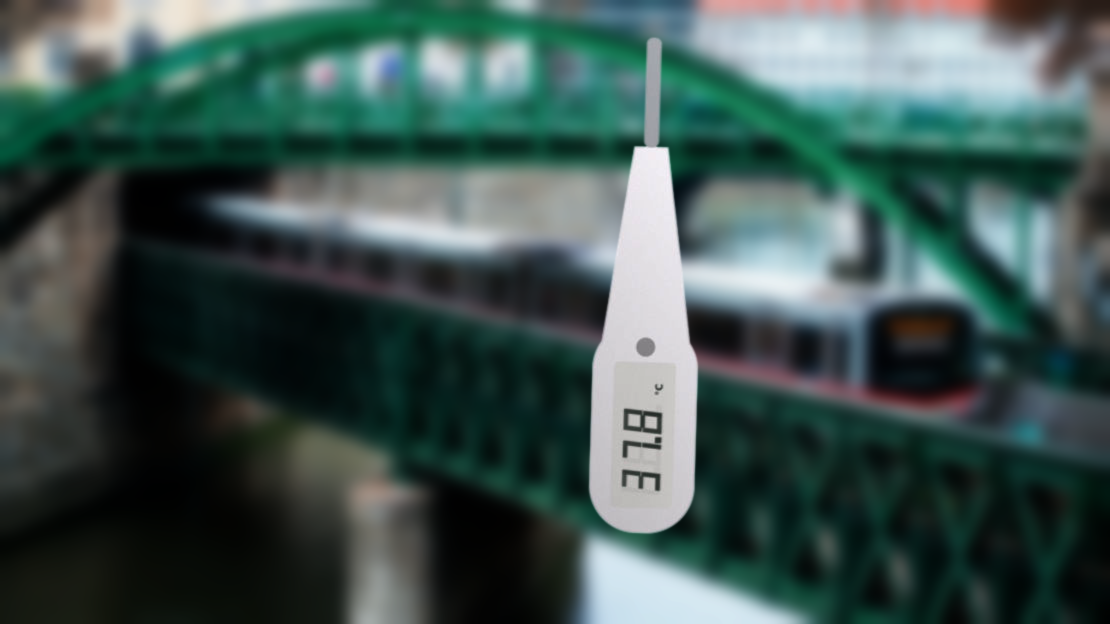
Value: 37.8 °C
